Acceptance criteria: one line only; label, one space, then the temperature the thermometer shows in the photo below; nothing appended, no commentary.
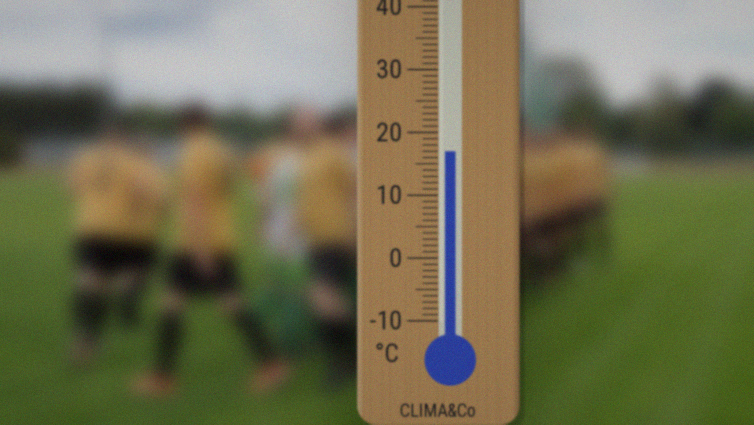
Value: 17 °C
